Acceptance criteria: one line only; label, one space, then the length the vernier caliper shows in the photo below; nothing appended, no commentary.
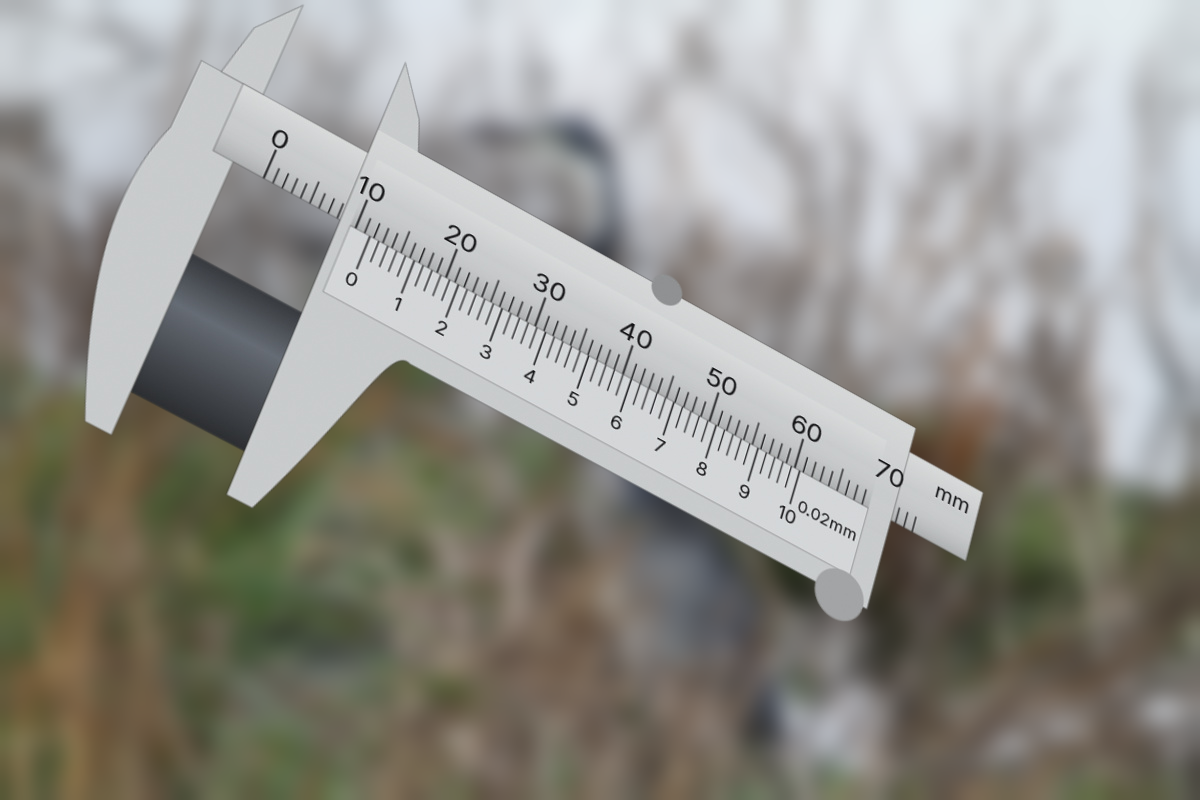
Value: 11.6 mm
